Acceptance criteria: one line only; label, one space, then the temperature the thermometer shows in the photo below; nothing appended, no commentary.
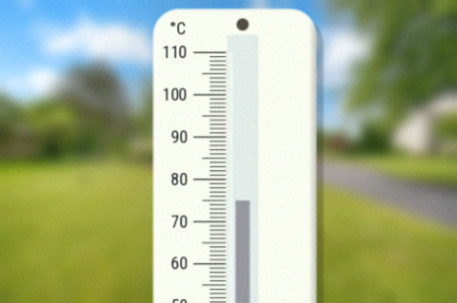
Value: 75 °C
